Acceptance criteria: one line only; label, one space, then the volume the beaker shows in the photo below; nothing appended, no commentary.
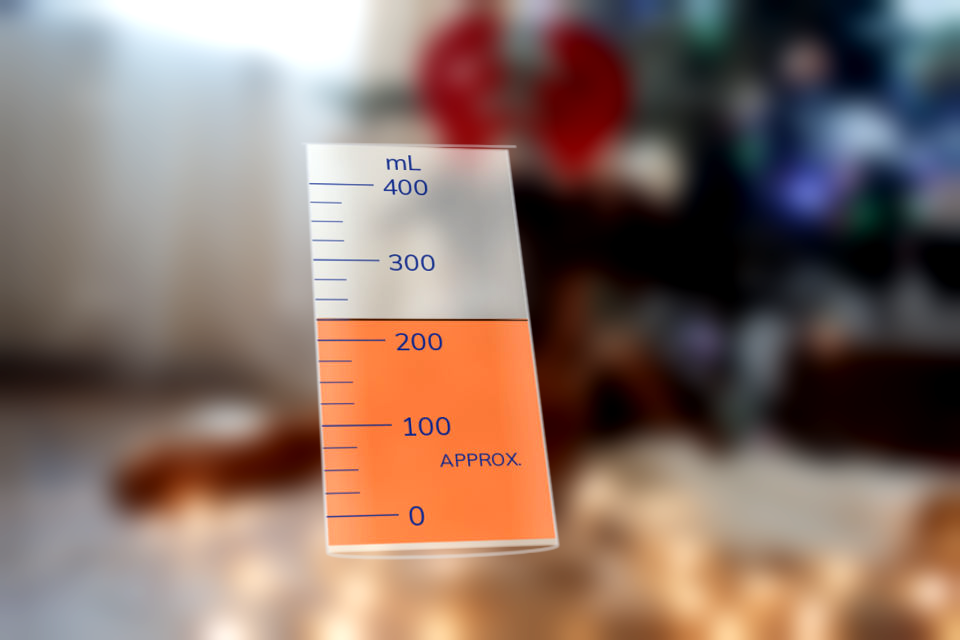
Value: 225 mL
